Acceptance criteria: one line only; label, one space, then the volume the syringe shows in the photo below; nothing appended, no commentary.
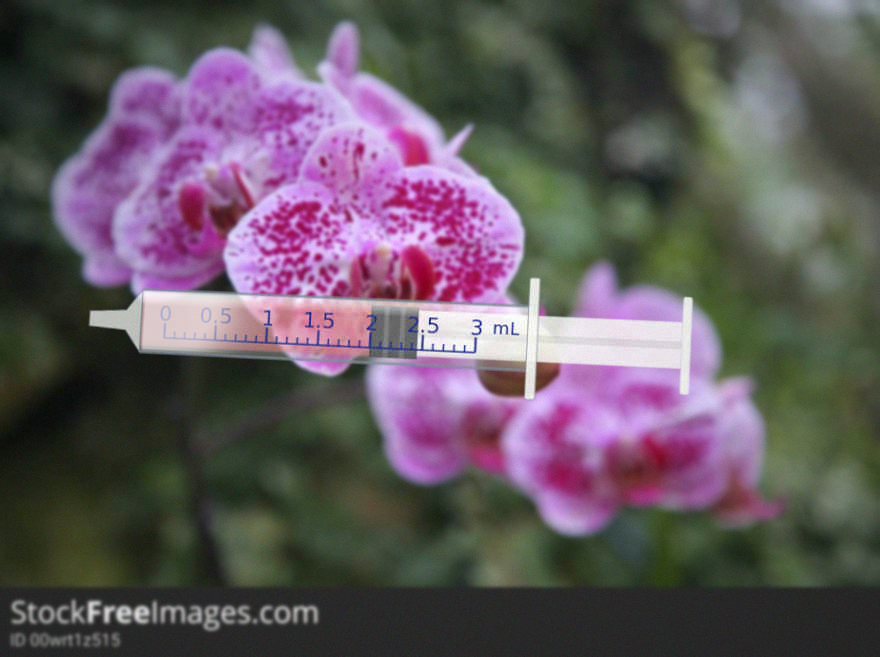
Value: 2 mL
